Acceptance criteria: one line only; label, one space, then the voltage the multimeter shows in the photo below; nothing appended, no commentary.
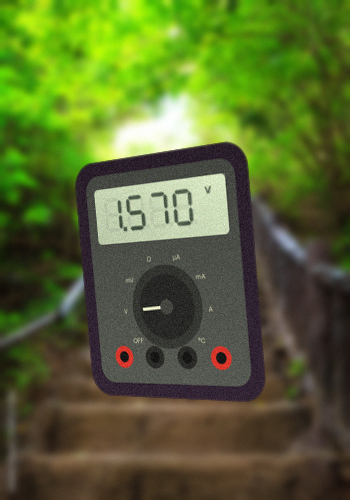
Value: 1.570 V
